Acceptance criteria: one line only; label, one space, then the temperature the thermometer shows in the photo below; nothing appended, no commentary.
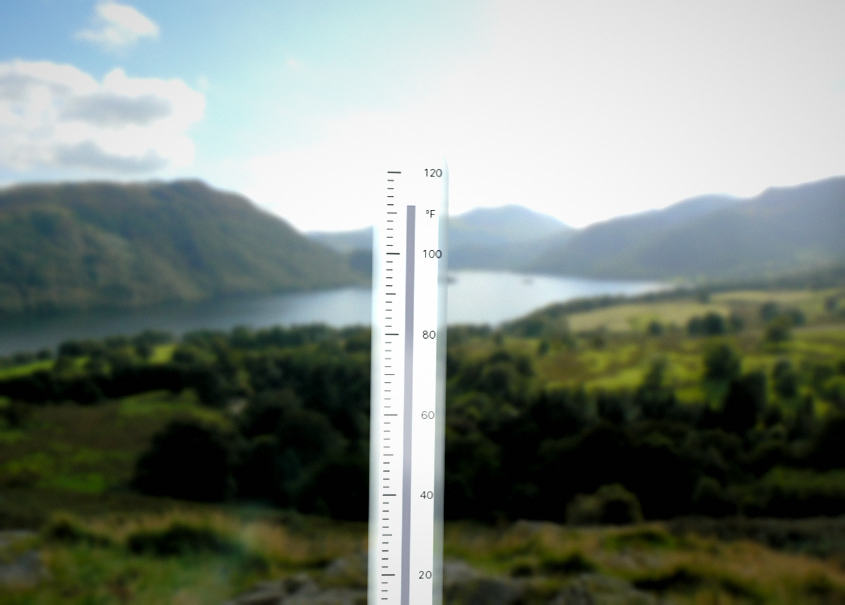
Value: 112 °F
